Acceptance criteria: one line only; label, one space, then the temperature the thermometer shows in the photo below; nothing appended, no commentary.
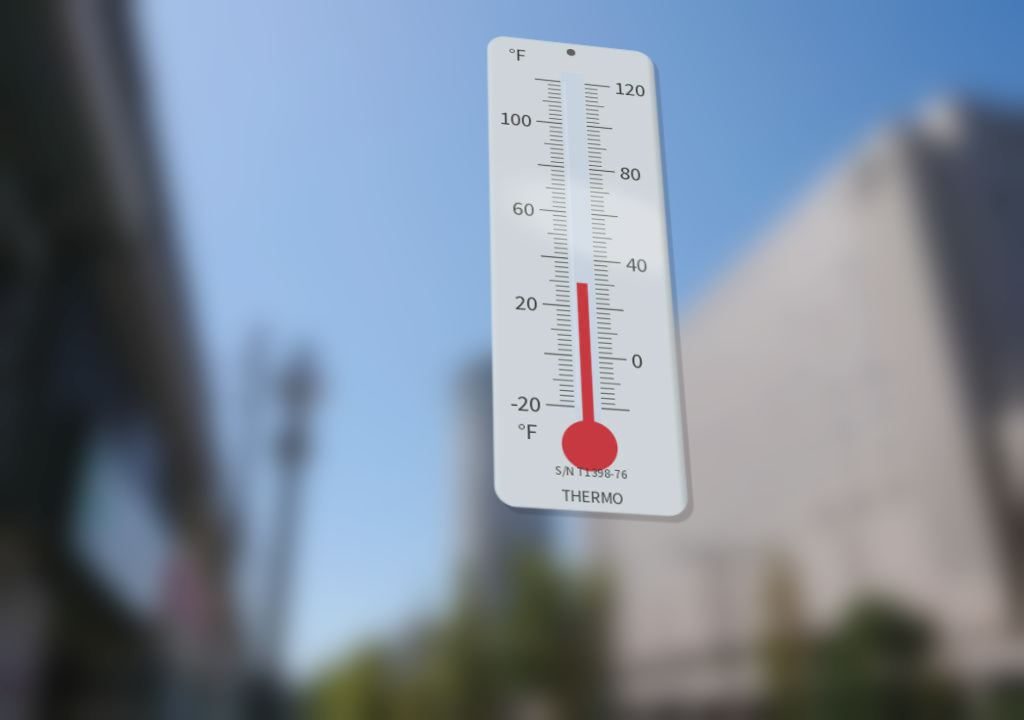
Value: 30 °F
